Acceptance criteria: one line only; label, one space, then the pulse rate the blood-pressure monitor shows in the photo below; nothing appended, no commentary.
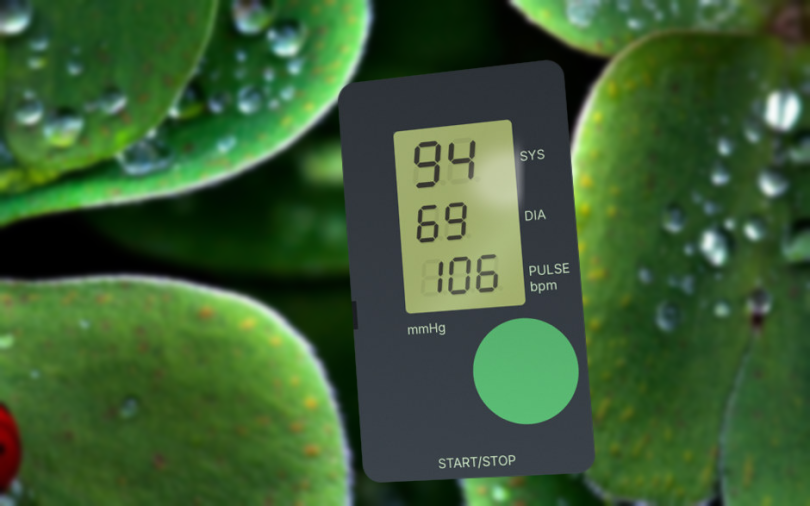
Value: 106 bpm
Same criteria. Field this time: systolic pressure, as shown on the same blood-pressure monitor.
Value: 94 mmHg
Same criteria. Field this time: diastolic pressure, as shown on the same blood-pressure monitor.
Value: 69 mmHg
